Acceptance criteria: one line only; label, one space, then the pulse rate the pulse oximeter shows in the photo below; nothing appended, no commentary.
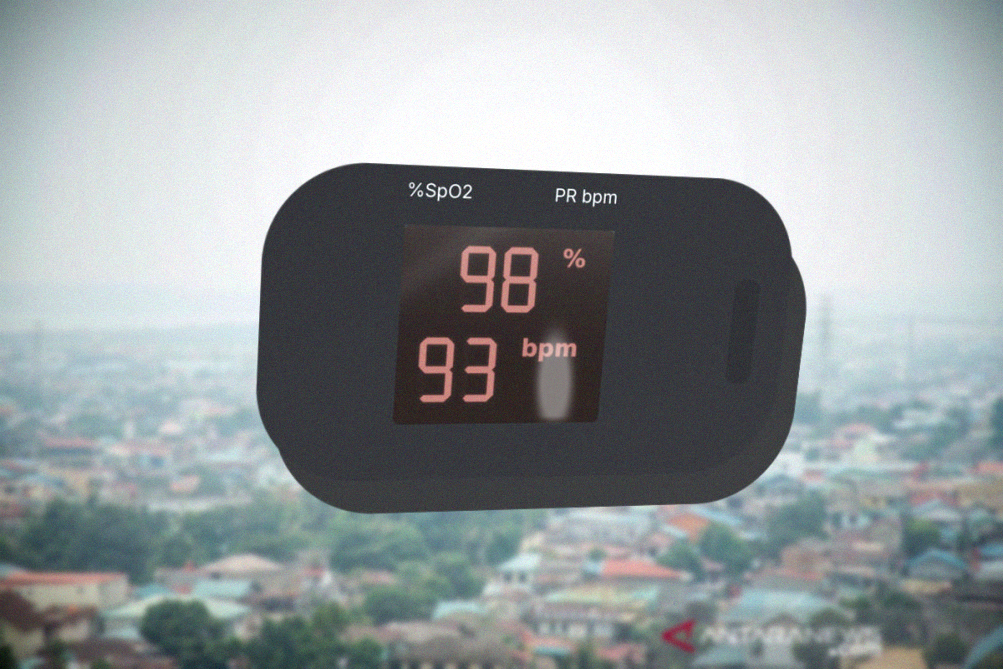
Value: 93 bpm
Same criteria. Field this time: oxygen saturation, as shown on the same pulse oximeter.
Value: 98 %
